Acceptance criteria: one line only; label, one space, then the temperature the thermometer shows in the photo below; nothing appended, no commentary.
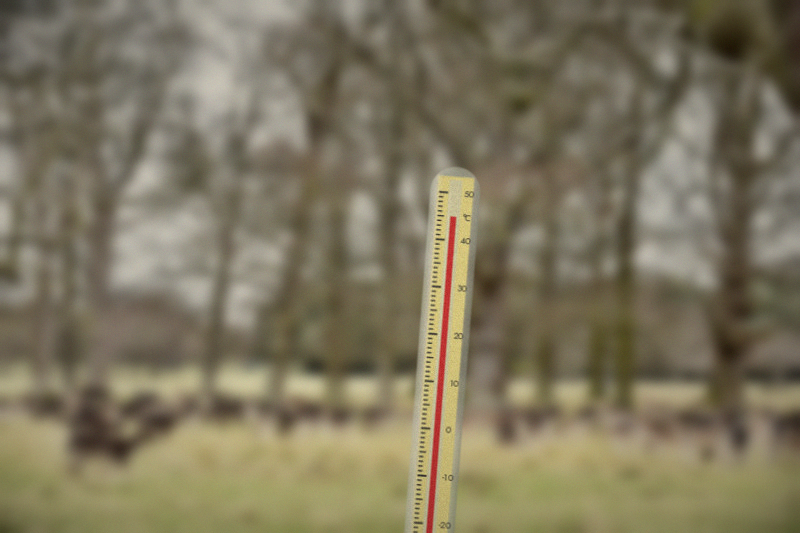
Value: 45 °C
